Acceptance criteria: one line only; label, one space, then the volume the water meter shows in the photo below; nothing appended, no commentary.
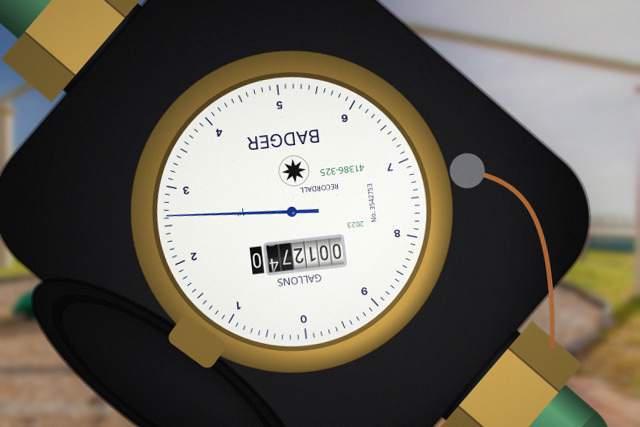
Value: 12742.6 gal
